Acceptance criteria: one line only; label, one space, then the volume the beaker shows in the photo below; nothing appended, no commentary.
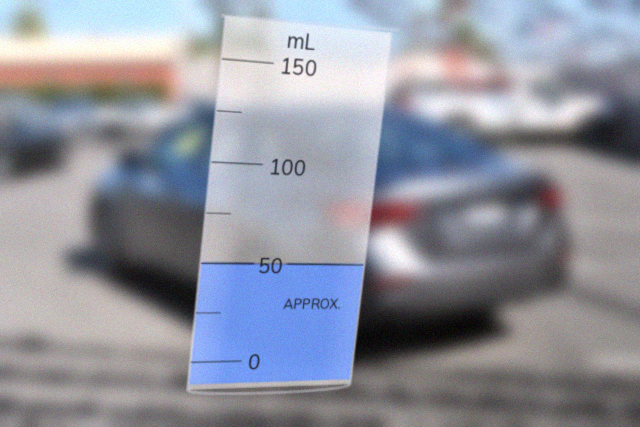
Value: 50 mL
